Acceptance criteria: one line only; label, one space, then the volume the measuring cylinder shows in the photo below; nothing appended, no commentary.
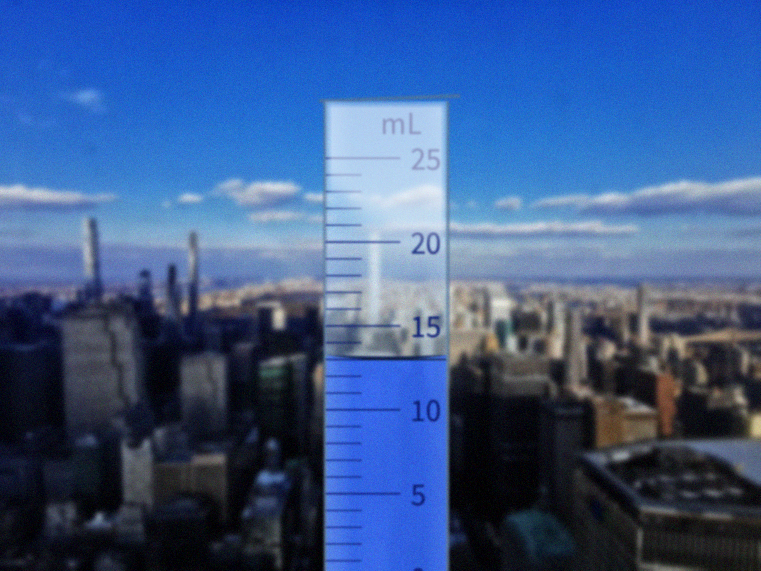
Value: 13 mL
